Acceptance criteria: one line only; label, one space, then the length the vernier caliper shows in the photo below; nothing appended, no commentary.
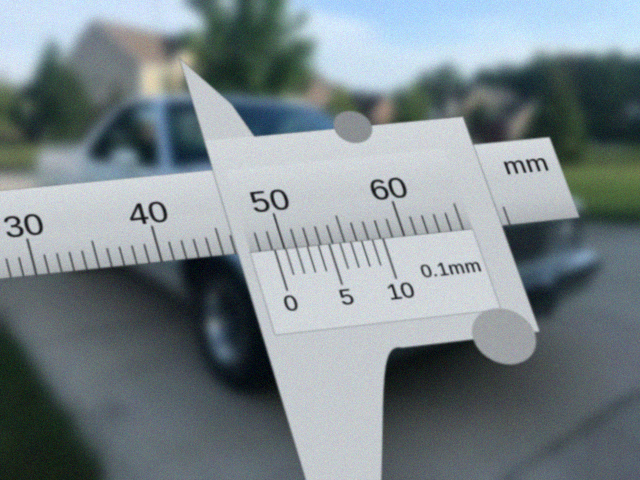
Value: 49.2 mm
